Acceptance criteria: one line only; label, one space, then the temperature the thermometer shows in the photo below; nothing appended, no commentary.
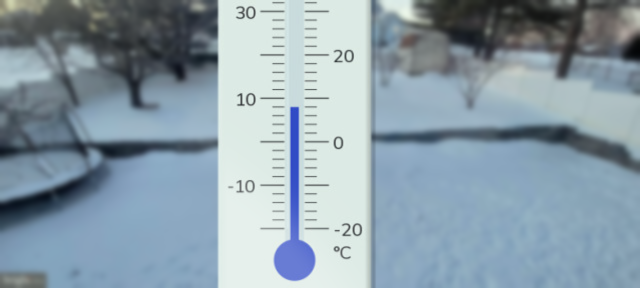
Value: 8 °C
